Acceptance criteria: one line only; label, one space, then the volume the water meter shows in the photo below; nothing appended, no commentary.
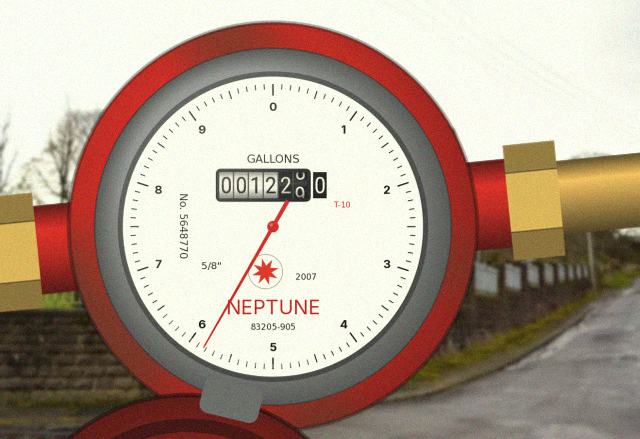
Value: 12285.8 gal
